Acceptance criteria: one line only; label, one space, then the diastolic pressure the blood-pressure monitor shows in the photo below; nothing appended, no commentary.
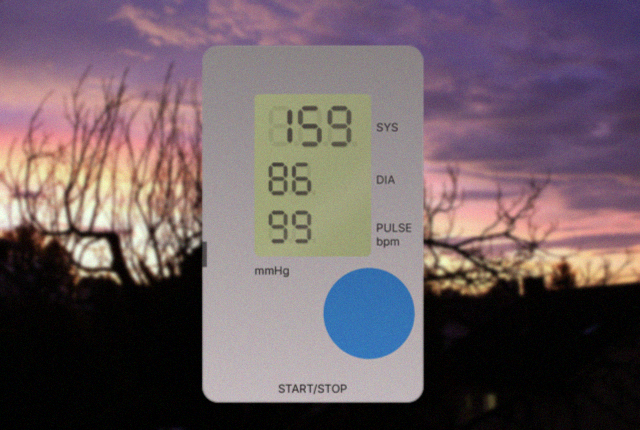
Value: 86 mmHg
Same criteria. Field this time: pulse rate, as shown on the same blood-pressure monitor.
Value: 99 bpm
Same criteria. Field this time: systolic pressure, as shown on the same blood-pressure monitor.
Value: 159 mmHg
